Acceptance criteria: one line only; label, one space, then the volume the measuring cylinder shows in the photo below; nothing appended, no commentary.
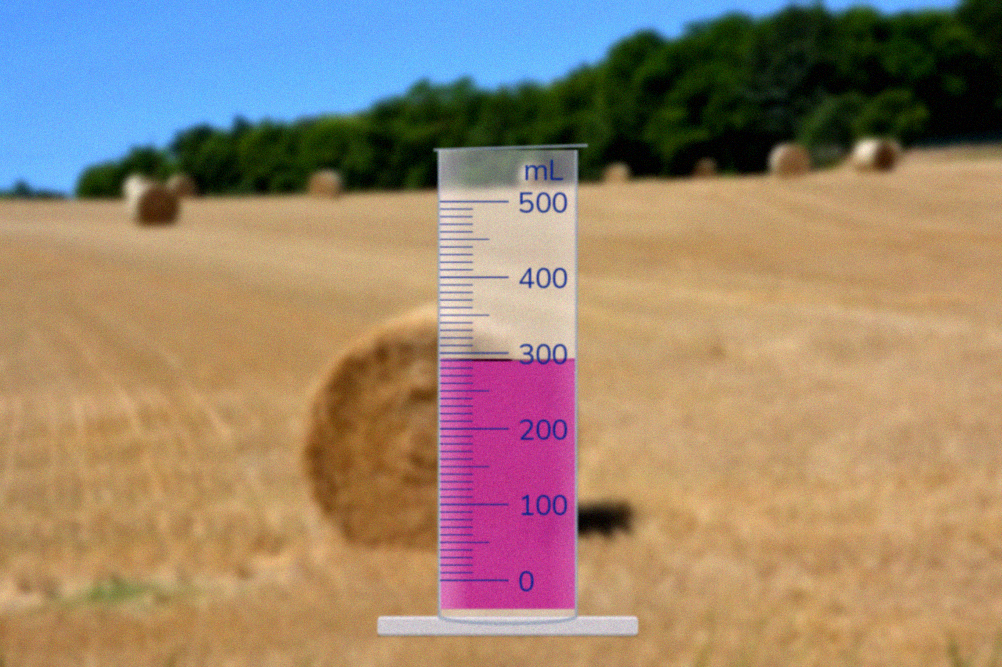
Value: 290 mL
